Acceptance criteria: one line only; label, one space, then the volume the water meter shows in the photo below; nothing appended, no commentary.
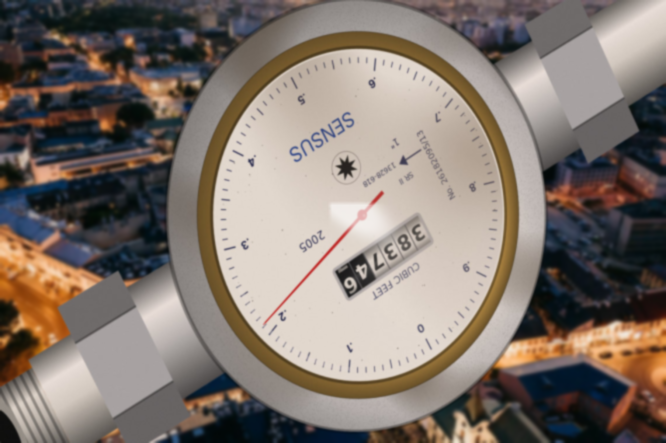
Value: 383746.21 ft³
